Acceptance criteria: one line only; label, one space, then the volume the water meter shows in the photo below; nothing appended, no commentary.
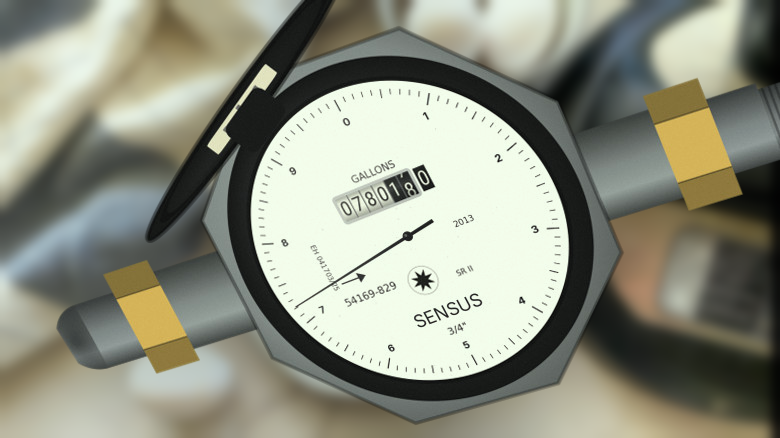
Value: 780177.2 gal
